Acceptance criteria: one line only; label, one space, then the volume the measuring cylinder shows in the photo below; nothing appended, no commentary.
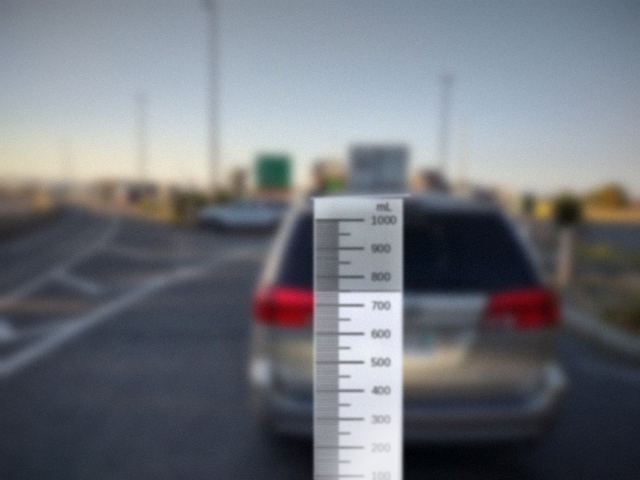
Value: 750 mL
